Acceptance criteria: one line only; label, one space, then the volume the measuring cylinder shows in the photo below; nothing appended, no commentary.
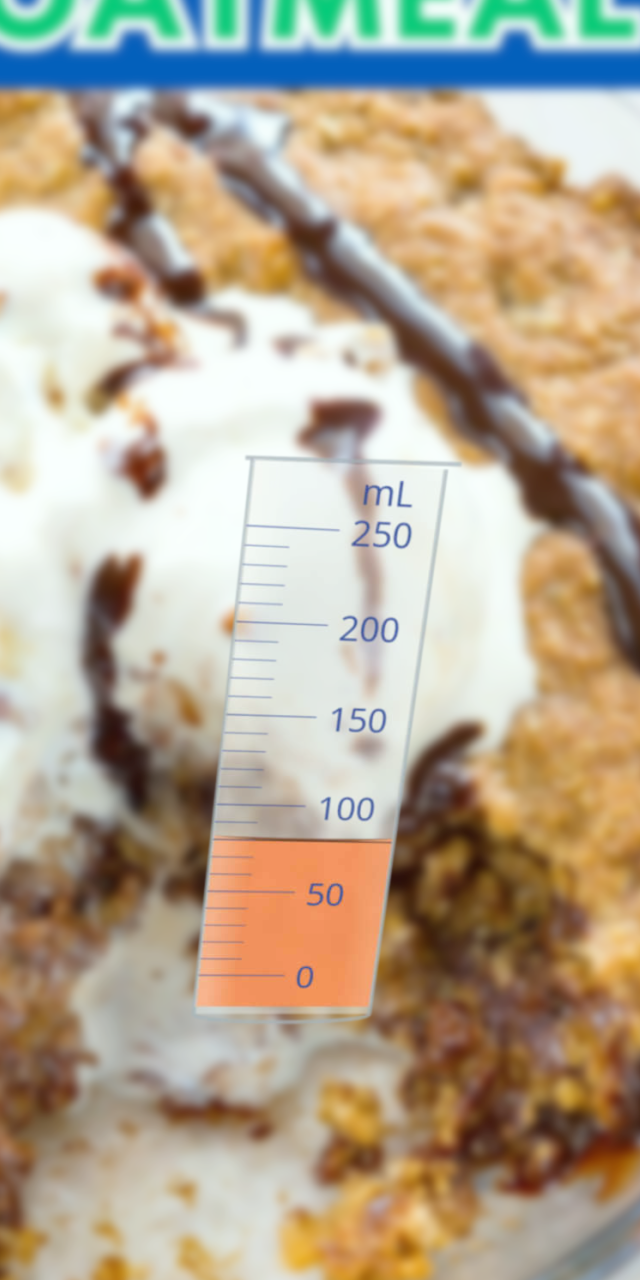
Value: 80 mL
